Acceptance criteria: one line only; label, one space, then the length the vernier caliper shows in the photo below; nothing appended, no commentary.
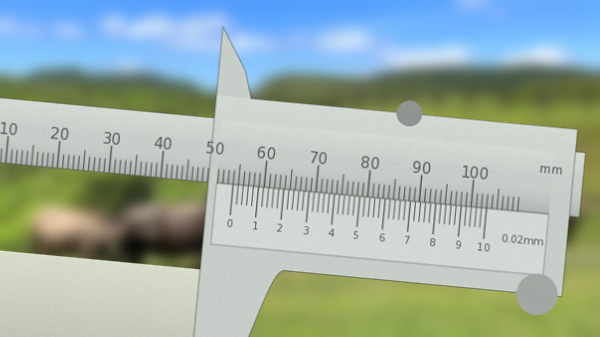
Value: 54.0 mm
